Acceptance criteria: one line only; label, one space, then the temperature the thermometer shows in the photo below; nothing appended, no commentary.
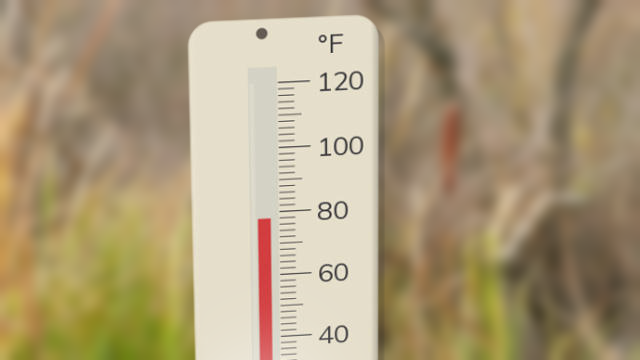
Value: 78 °F
